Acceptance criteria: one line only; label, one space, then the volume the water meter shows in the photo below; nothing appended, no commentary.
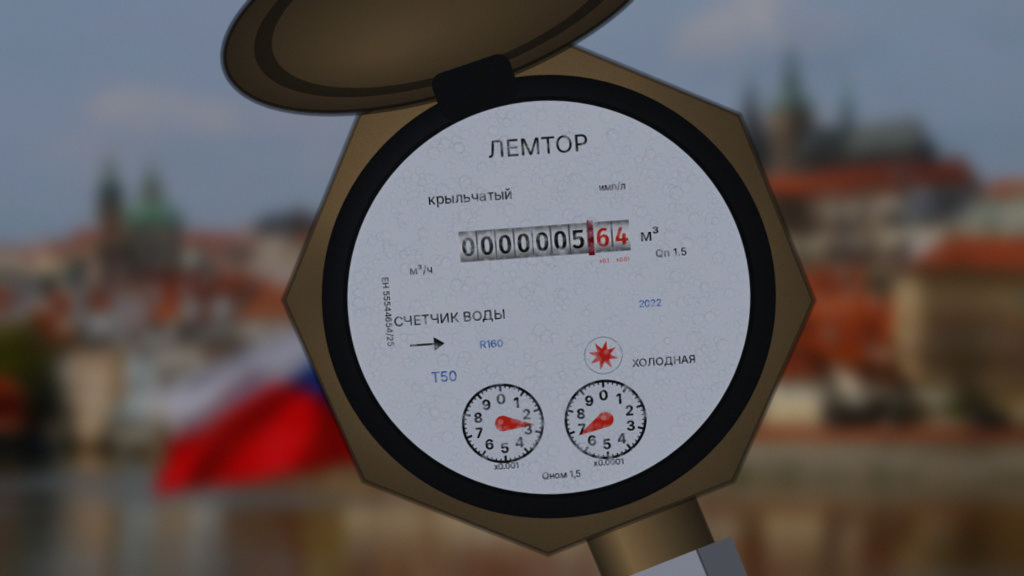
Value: 5.6426 m³
